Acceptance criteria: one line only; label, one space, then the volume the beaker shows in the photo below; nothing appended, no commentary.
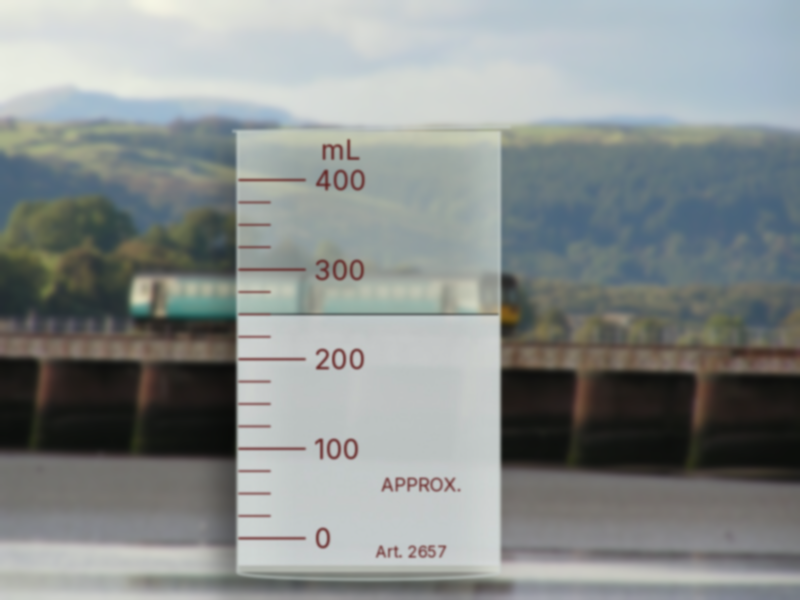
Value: 250 mL
